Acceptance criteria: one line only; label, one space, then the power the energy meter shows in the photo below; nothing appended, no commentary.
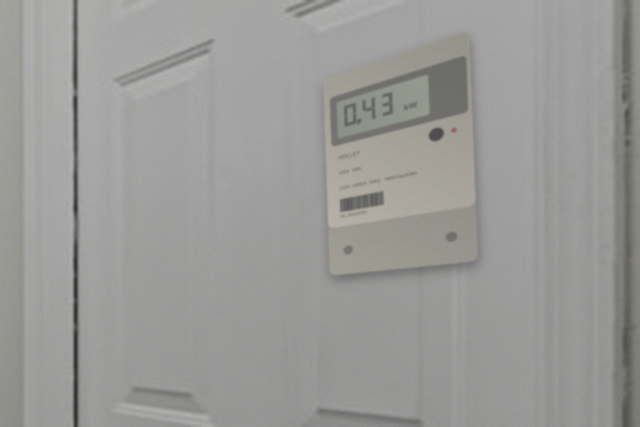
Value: 0.43 kW
